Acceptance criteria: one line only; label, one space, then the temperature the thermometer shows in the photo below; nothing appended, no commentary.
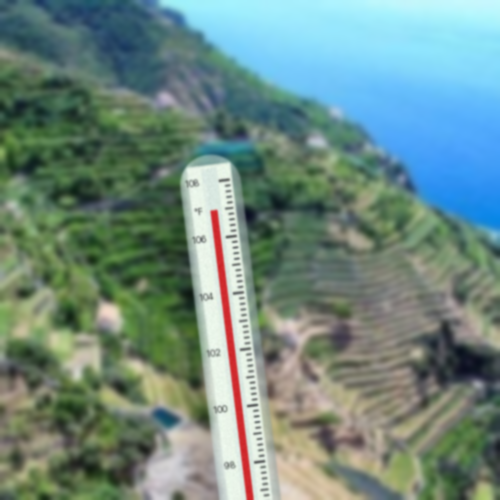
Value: 107 °F
